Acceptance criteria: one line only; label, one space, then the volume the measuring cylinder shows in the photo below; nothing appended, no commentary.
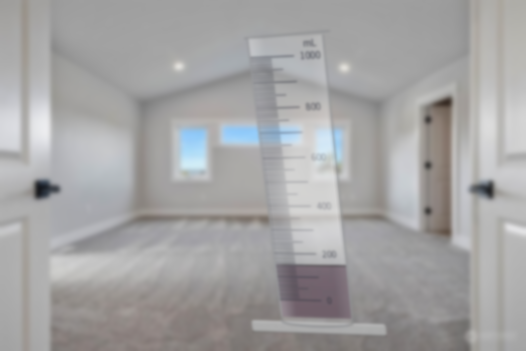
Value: 150 mL
